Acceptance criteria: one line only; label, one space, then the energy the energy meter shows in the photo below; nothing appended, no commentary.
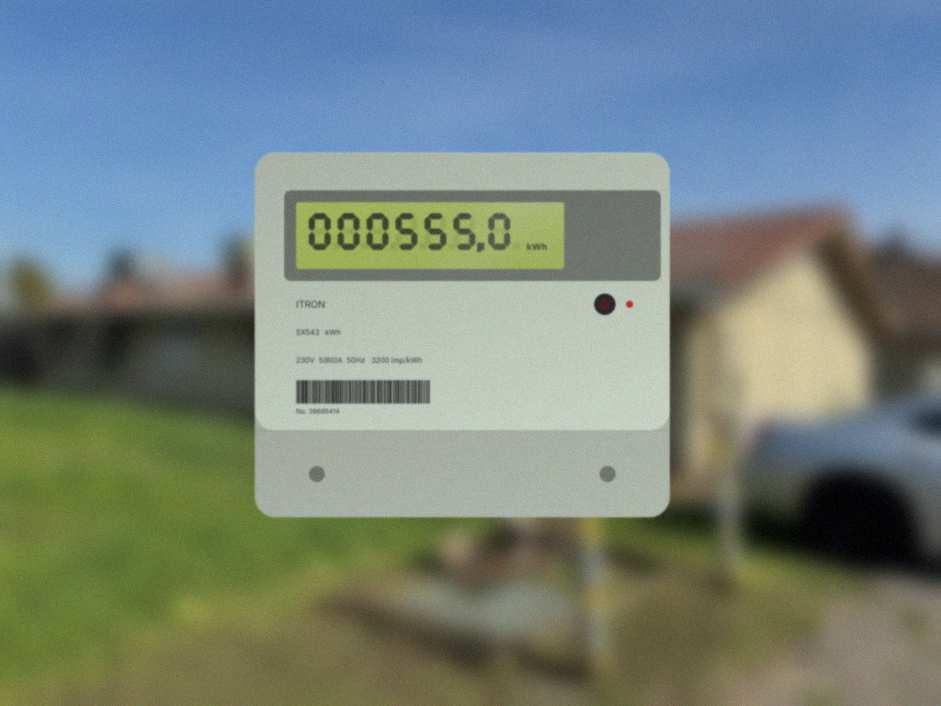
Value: 555.0 kWh
